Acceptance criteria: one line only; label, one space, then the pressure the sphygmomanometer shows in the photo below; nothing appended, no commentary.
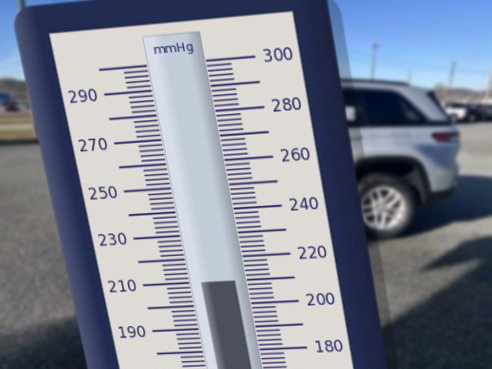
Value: 210 mmHg
